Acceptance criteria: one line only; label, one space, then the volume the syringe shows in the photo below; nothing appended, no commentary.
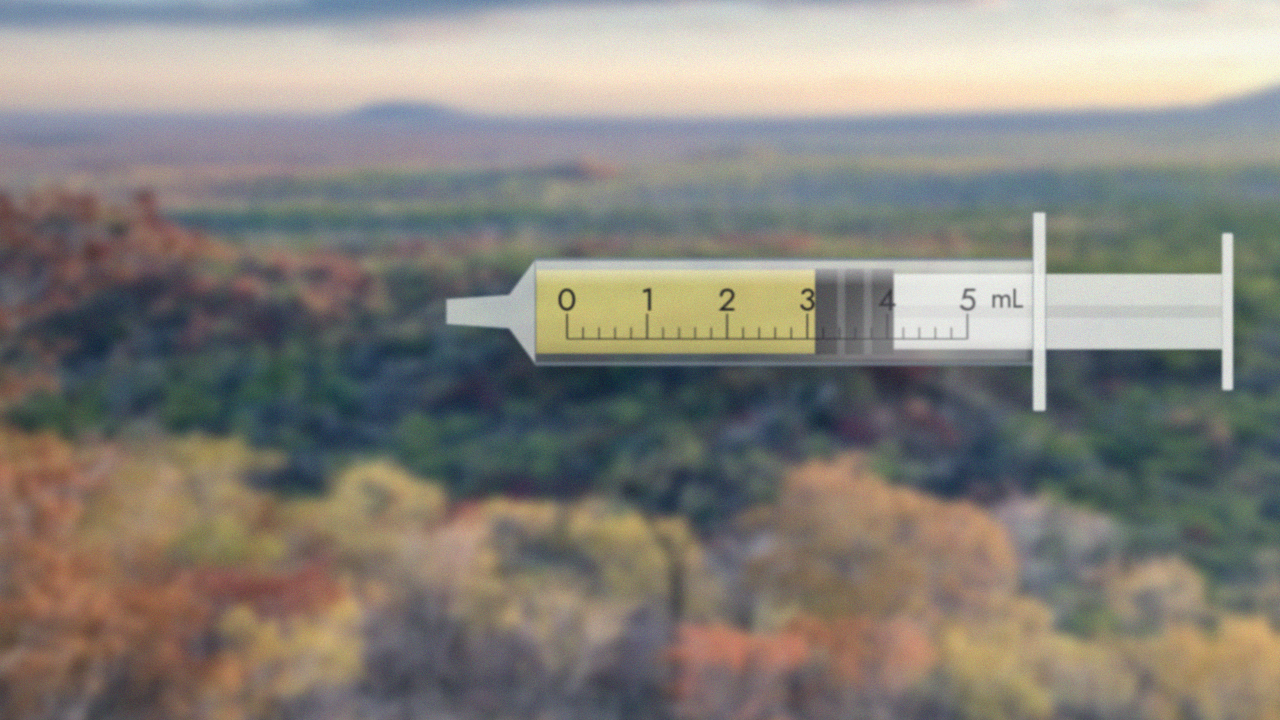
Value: 3.1 mL
